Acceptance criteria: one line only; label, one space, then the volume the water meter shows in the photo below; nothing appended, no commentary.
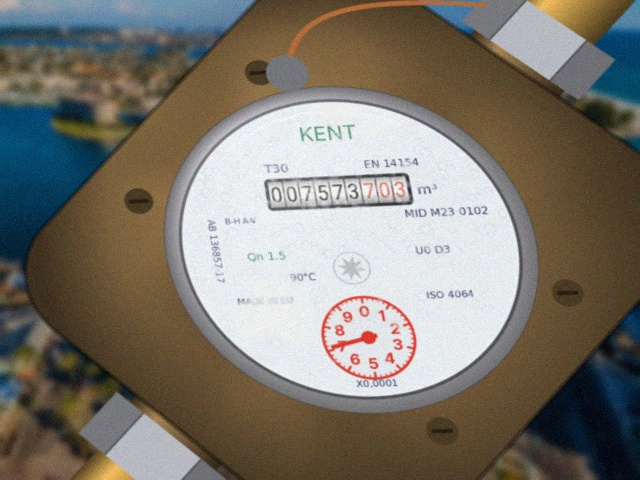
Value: 7573.7037 m³
